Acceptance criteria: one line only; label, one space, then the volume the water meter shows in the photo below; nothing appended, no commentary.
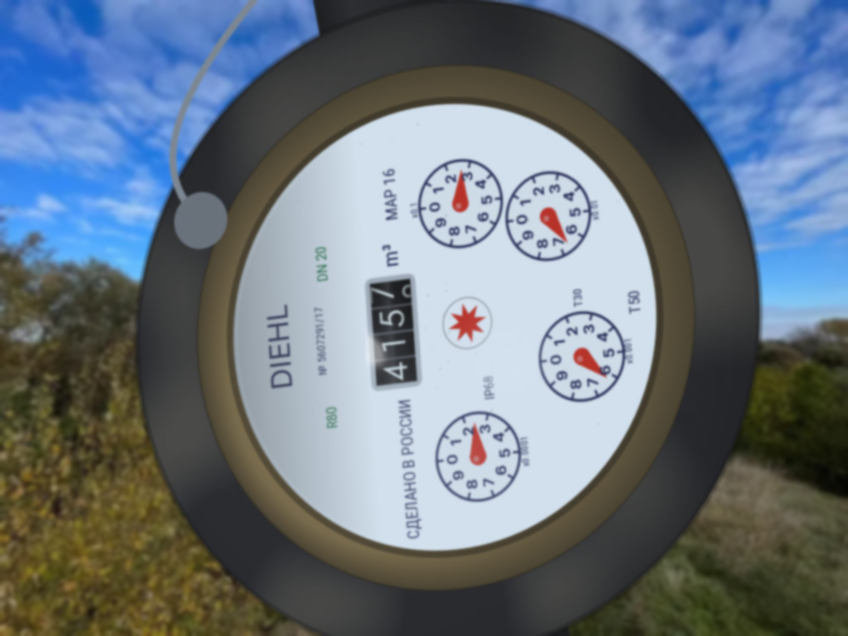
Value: 4157.2662 m³
